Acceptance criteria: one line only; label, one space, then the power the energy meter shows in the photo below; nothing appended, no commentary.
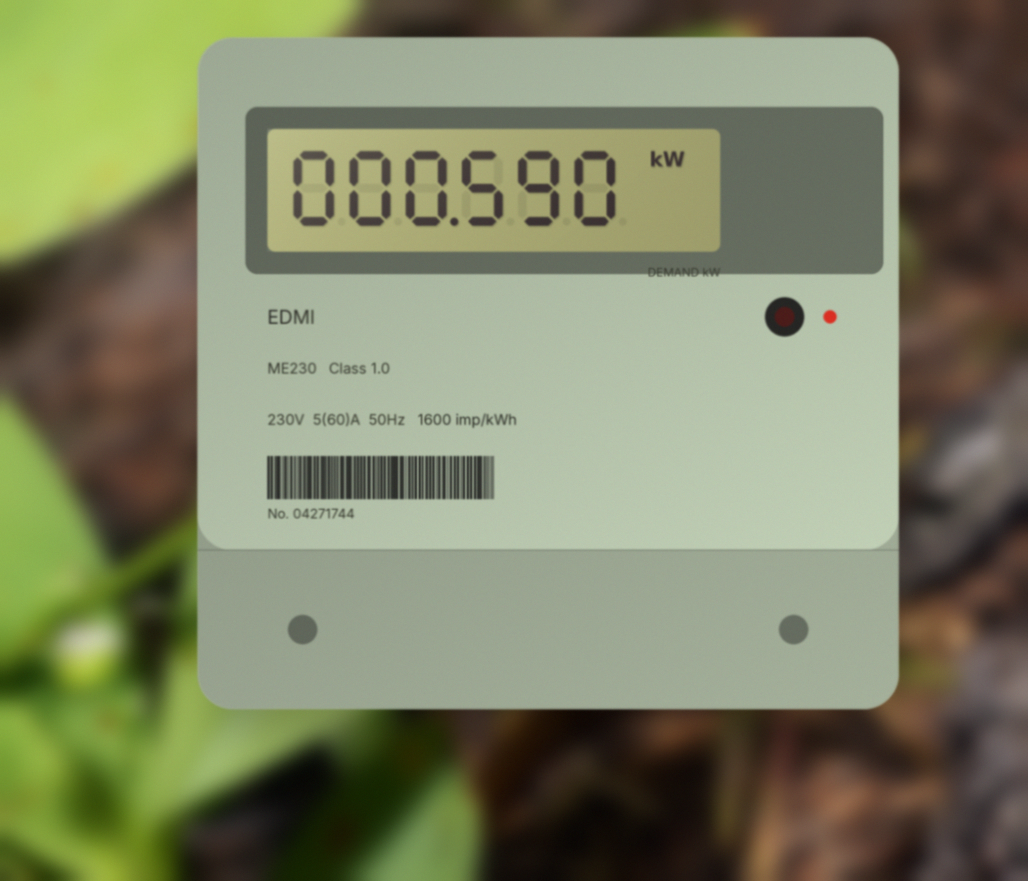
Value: 0.590 kW
